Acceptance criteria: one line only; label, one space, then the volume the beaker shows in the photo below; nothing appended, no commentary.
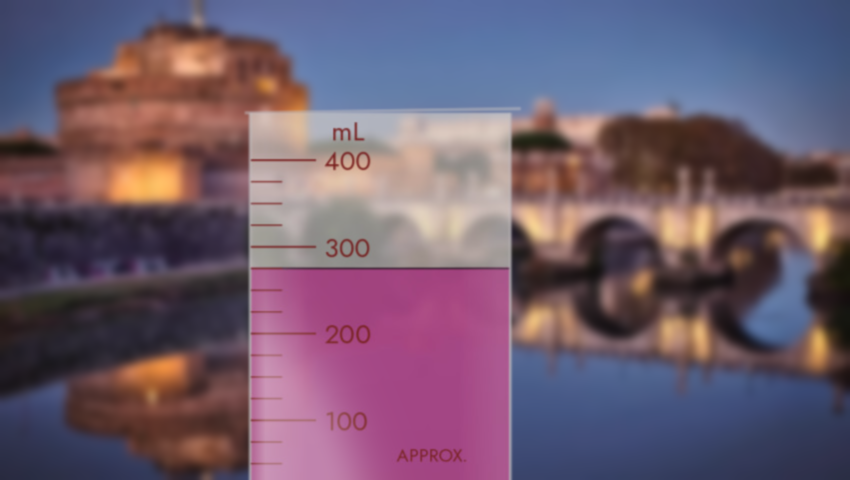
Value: 275 mL
